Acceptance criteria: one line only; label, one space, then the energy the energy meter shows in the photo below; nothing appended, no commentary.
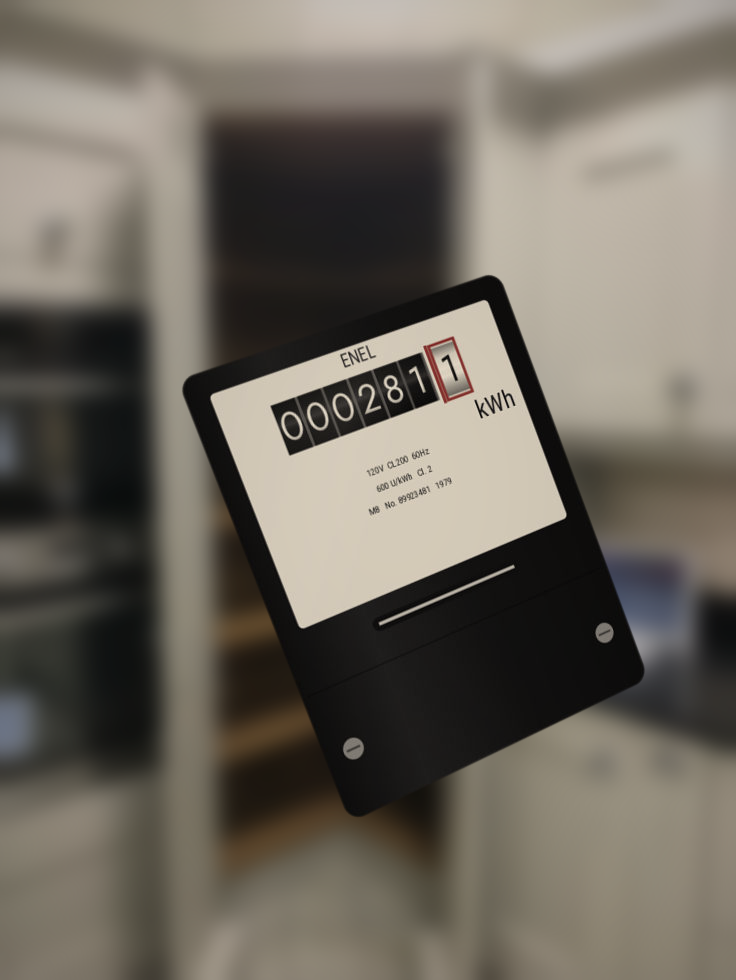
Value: 281.1 kWh
